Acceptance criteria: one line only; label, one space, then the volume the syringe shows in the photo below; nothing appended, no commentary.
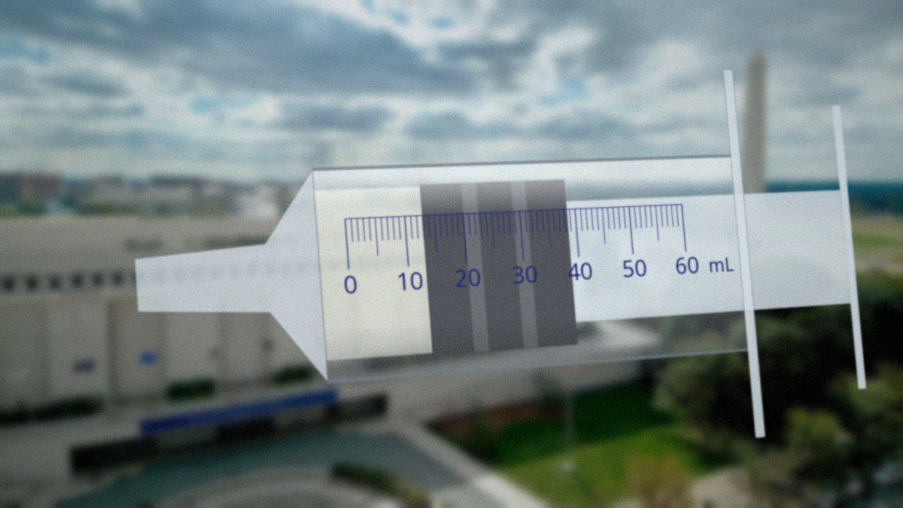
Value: 13 mL
